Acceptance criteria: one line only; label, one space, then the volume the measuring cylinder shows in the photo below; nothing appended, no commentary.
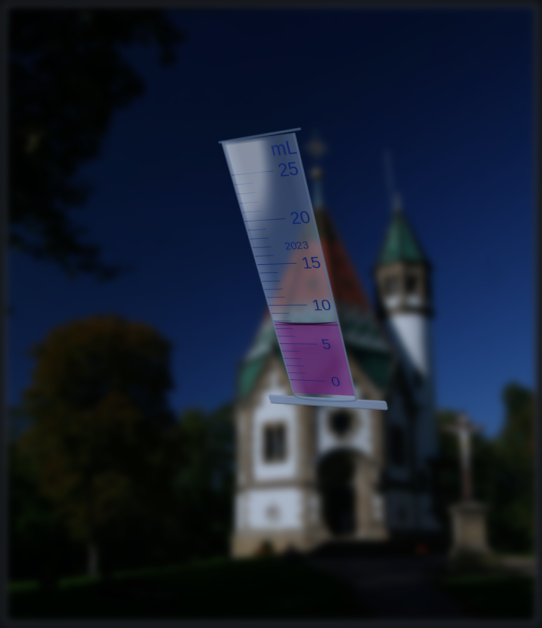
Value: 7.5 mL
